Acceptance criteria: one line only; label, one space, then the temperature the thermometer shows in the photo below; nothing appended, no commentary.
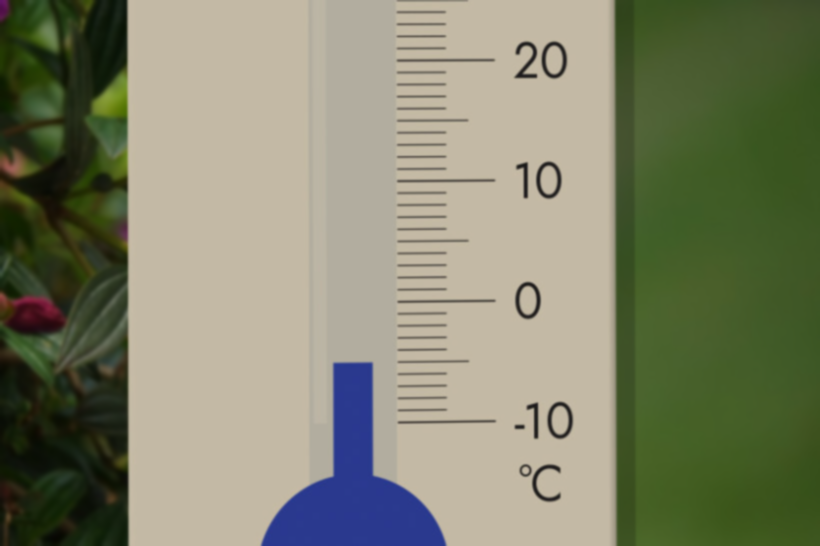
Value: -5 °C
